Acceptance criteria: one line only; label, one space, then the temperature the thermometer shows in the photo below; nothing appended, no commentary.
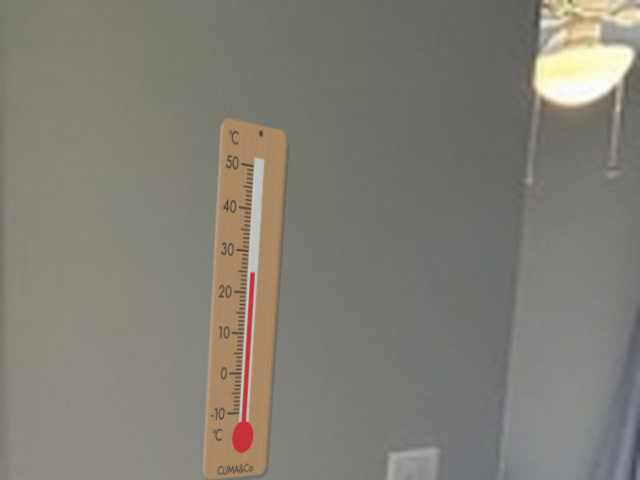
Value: 25 °C
